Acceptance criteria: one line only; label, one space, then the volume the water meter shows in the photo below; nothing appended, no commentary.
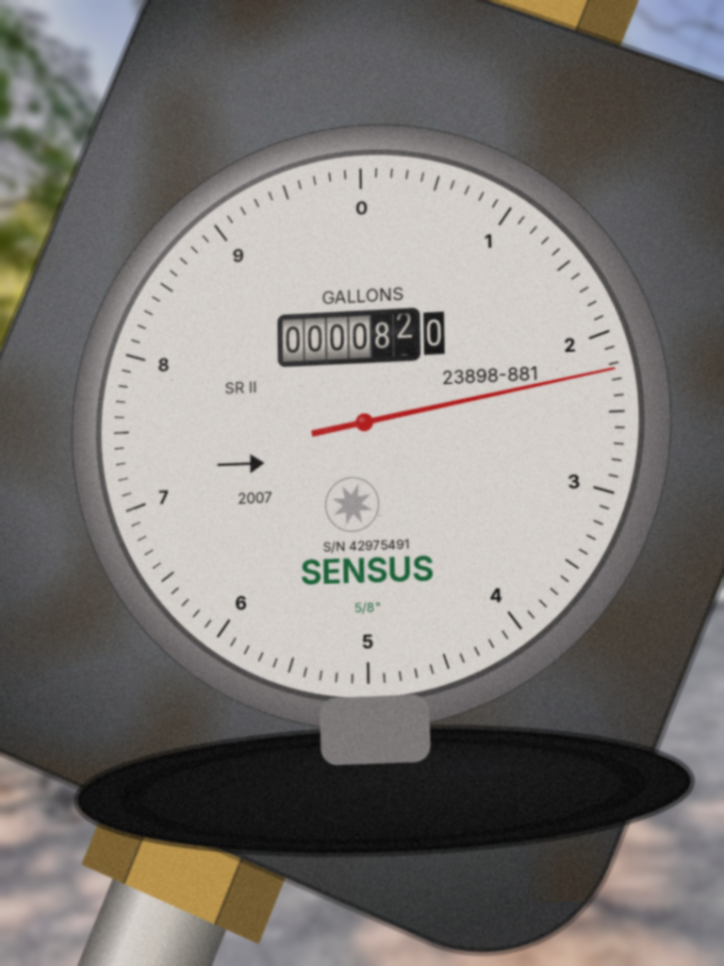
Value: 822.2 gal
